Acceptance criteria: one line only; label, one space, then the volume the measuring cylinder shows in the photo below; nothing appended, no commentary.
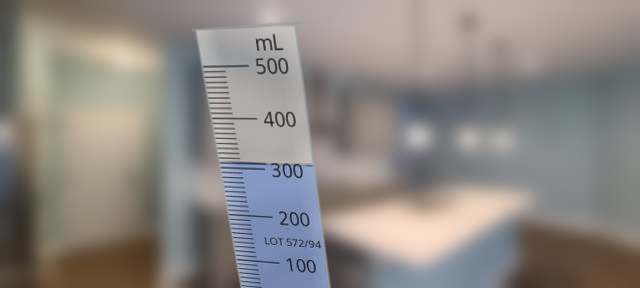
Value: 310 mL
